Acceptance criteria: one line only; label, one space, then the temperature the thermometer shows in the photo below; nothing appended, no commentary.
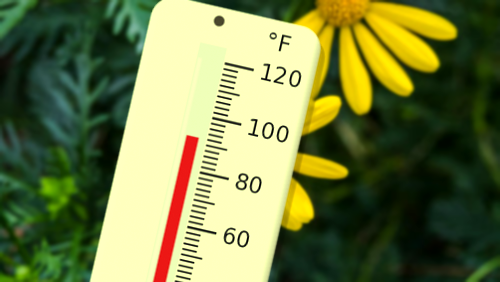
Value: 92 °F
